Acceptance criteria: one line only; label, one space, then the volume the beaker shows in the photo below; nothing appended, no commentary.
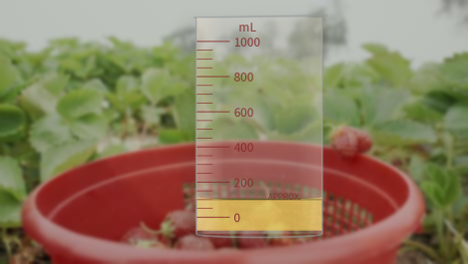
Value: 100 mL
